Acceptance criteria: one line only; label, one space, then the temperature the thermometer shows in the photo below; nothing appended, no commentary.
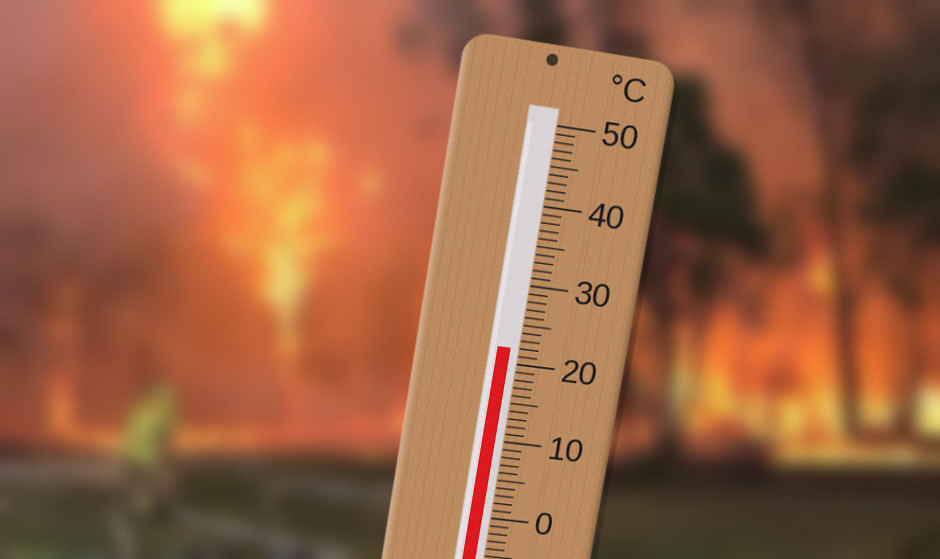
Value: 22 °C
